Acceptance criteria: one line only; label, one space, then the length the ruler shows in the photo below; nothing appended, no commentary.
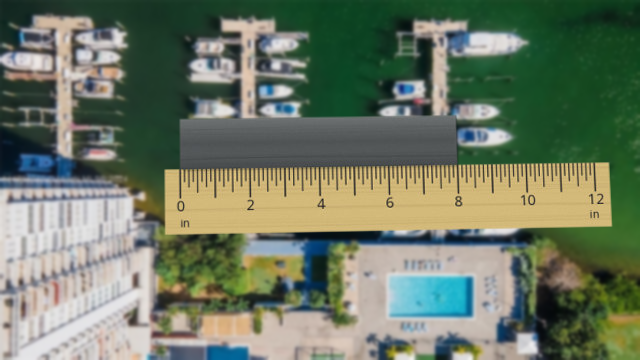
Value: 8 in
